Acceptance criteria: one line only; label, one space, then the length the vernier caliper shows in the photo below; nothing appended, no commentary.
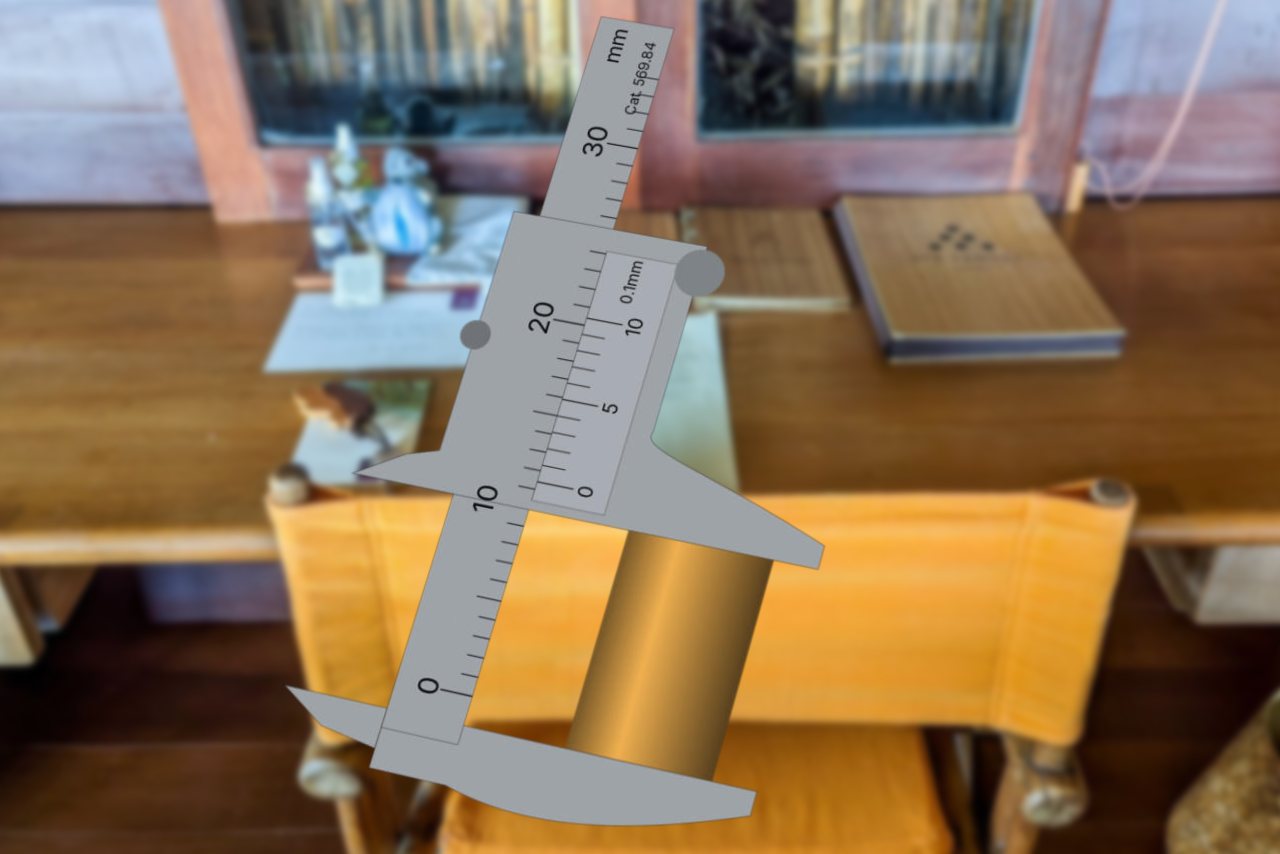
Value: 11.4 mm
